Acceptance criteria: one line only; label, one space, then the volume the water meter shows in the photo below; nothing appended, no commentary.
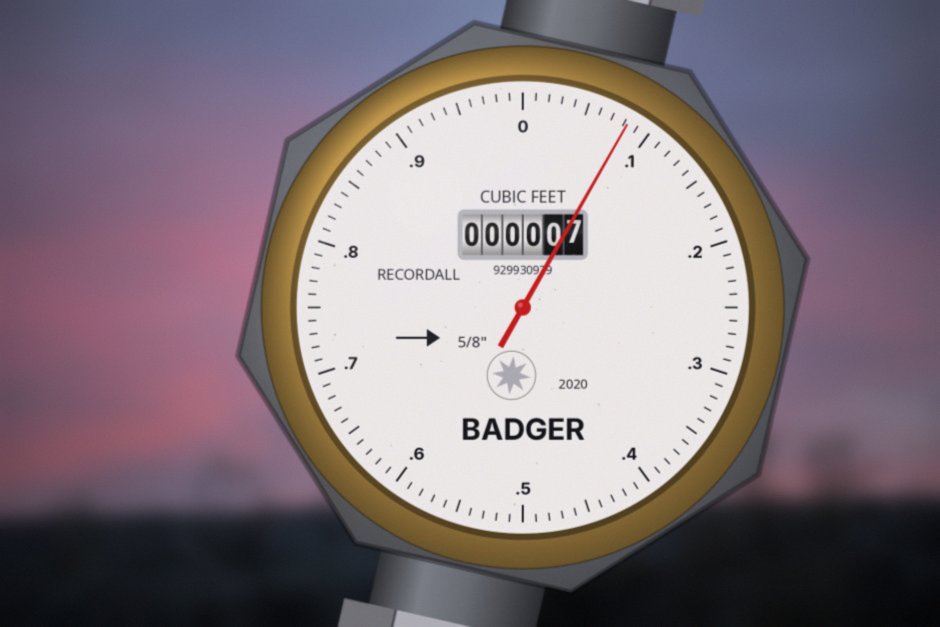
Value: 7.08 ft³
